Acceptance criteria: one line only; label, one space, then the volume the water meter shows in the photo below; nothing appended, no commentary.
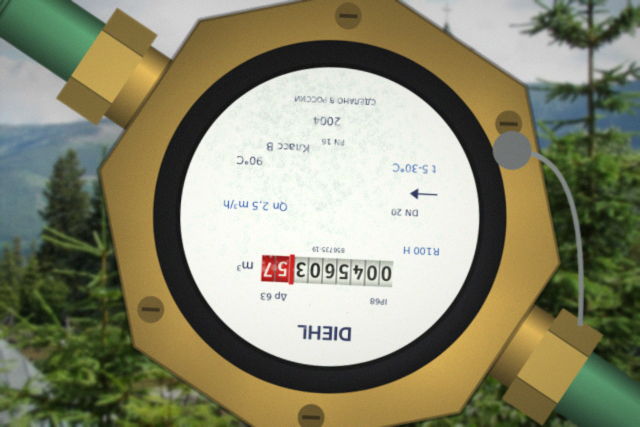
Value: 45603.57 m³
